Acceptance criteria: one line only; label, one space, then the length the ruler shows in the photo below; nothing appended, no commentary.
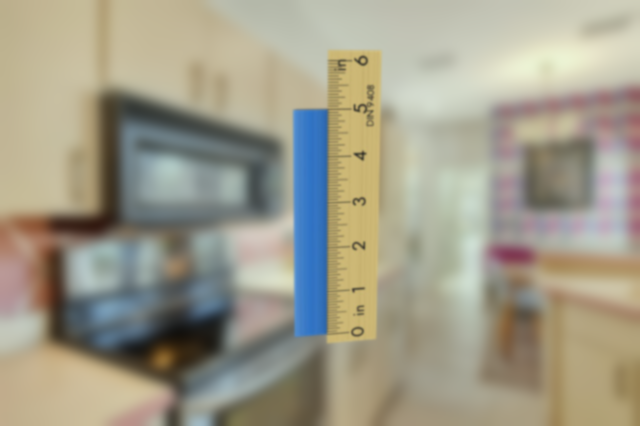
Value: 5 in
